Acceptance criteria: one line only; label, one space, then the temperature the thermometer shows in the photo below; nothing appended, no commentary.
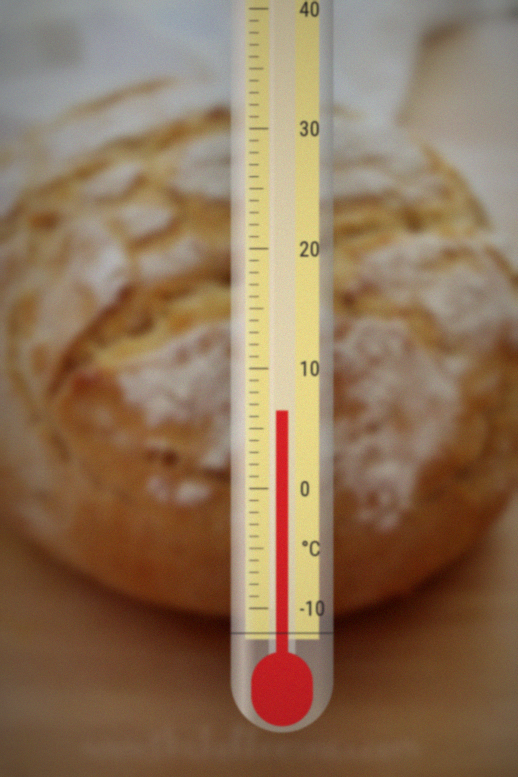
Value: 6.5 °C
